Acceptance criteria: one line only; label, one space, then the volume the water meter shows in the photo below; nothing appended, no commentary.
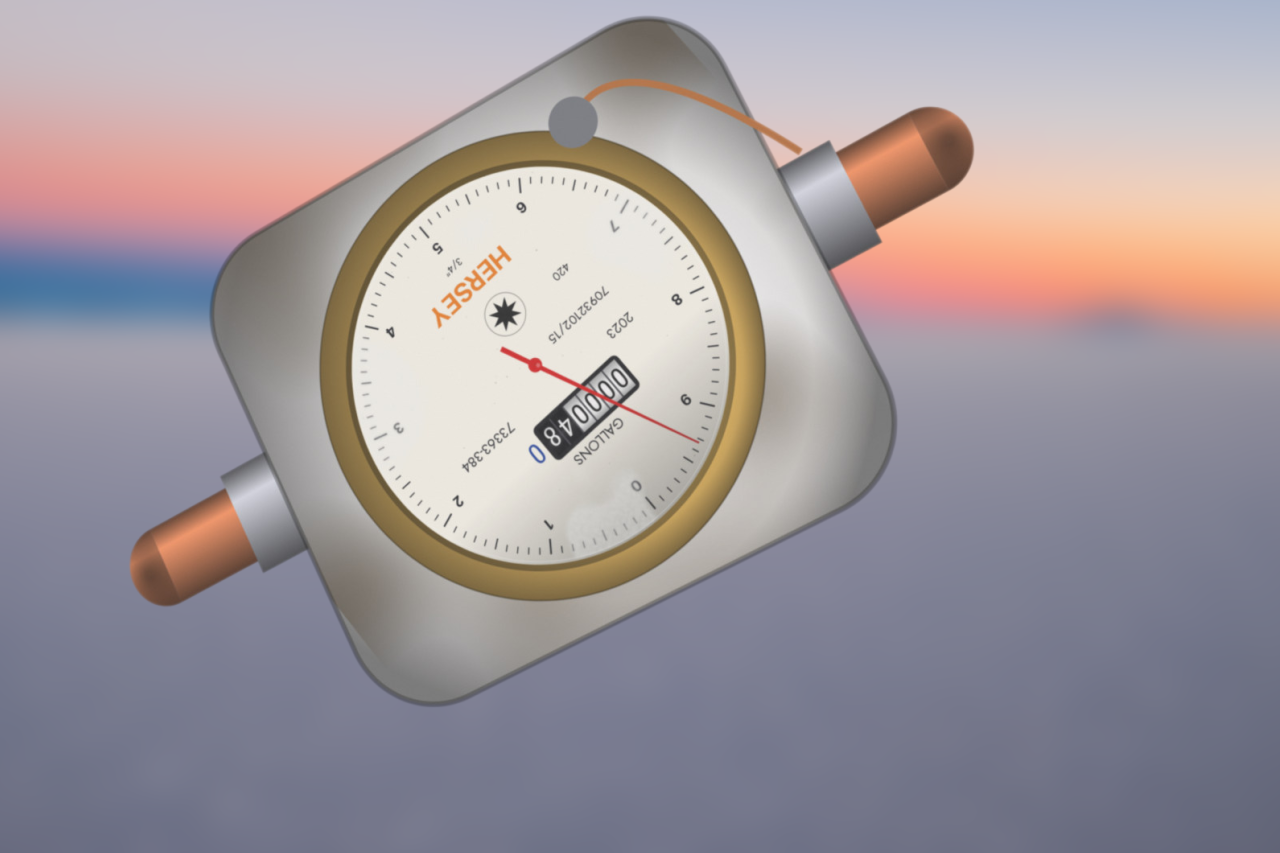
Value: 479.3 gal
